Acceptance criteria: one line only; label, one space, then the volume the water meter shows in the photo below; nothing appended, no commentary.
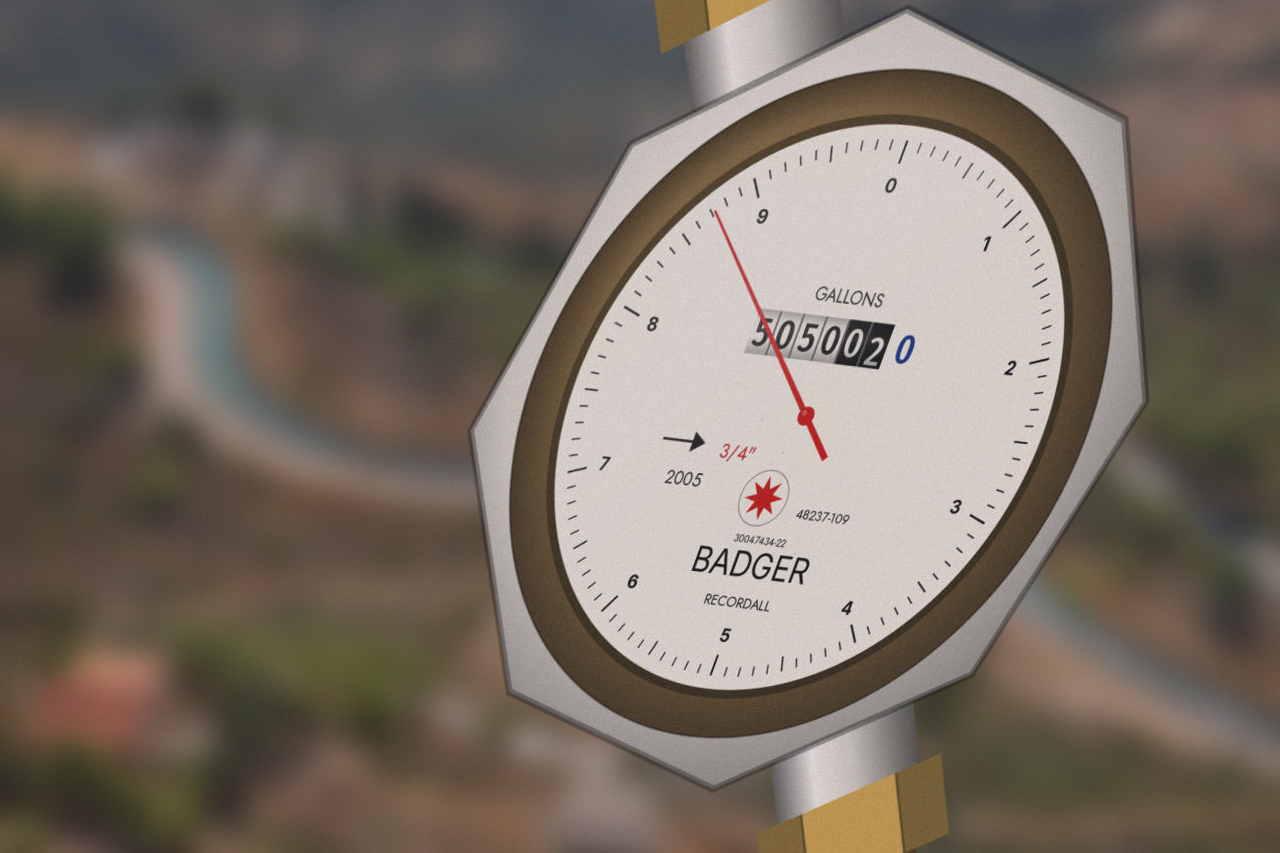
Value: 5050018.7 gal
